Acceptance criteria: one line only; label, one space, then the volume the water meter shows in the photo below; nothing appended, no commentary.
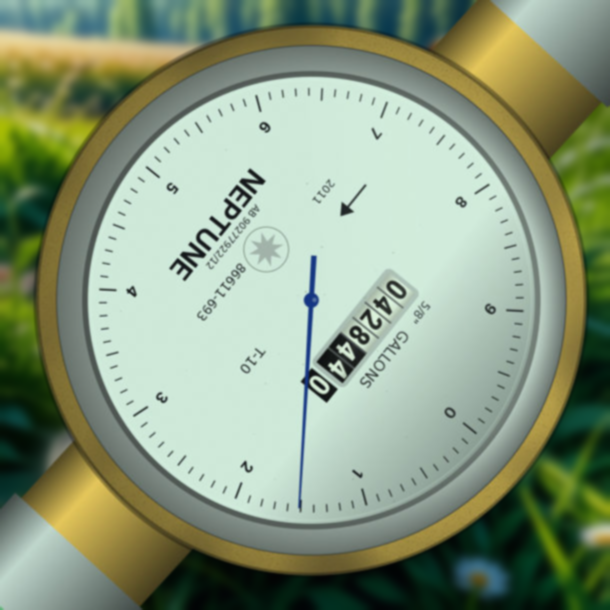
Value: 428441.5 gal
